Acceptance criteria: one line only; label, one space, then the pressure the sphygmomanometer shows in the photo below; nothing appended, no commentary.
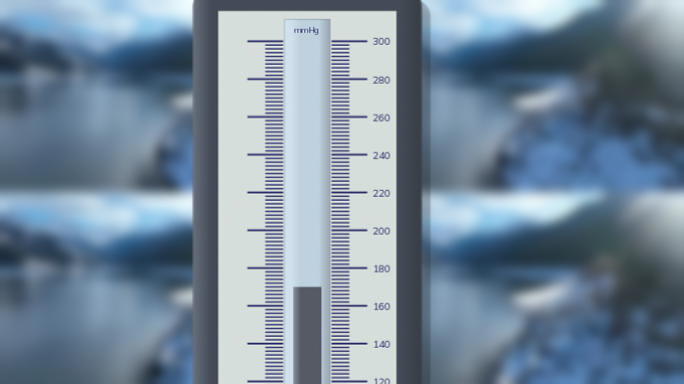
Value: 170 mmHg
